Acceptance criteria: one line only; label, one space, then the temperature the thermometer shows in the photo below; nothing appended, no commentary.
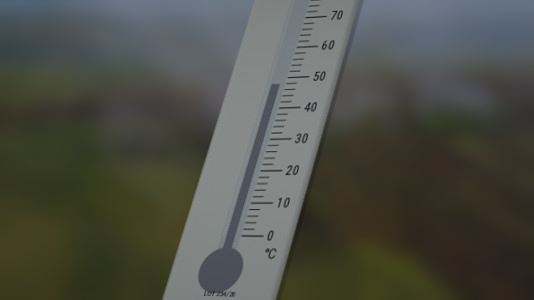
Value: 48 °C
